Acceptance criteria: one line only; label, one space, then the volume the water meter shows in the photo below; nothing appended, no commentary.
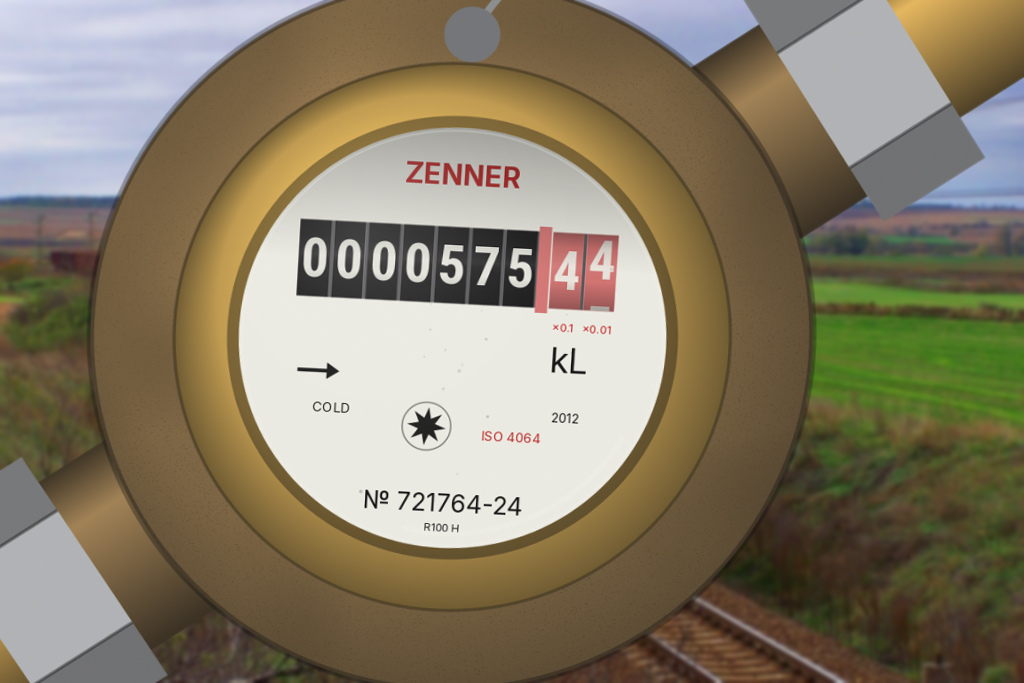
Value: 575.44 kL
